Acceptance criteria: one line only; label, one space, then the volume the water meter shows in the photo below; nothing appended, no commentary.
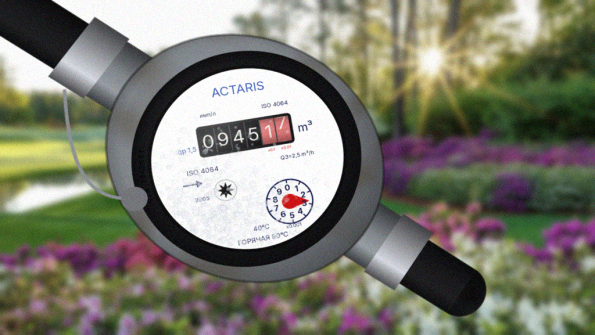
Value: 945.172 m³
